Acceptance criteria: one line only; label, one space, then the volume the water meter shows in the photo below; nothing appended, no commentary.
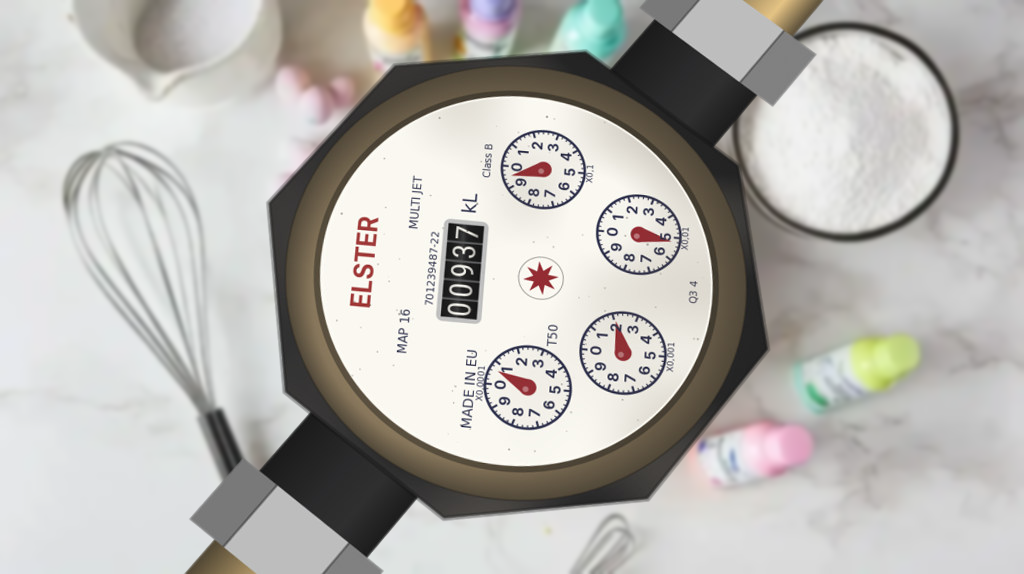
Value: 936.9520 kL
